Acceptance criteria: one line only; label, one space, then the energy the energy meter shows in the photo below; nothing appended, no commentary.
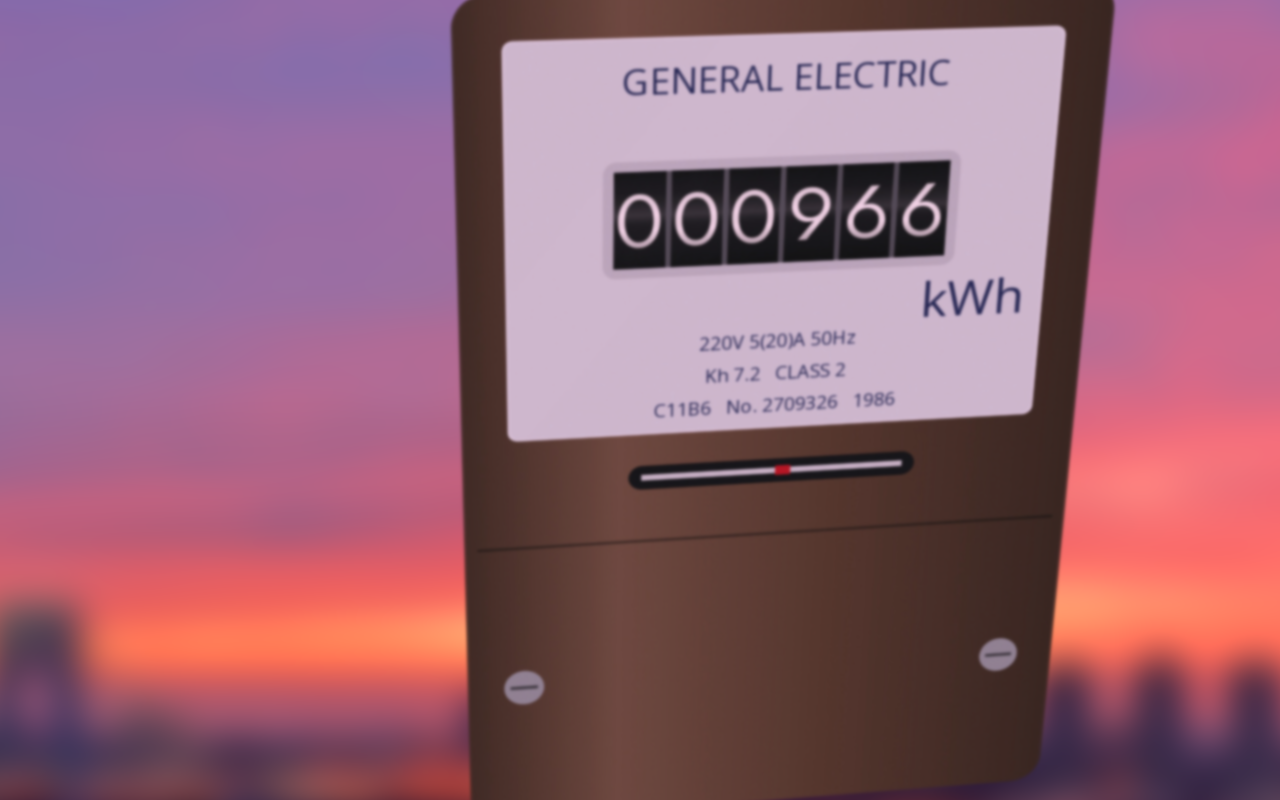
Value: 966 kWh
